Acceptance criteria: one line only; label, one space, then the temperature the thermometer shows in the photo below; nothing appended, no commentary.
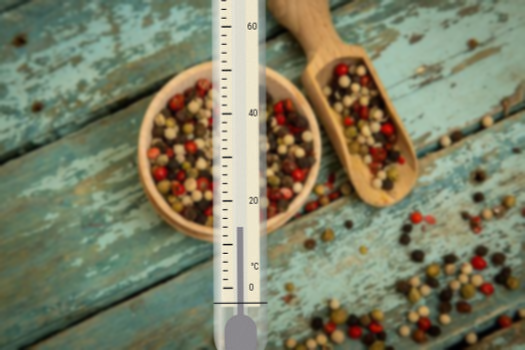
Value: 14 °C
